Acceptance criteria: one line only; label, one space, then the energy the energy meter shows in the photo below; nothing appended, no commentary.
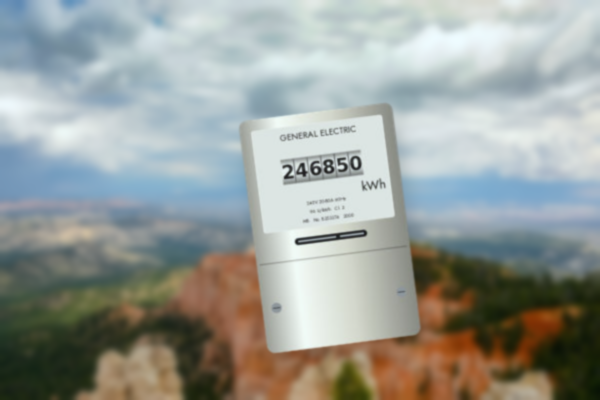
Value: 246850 kWh
